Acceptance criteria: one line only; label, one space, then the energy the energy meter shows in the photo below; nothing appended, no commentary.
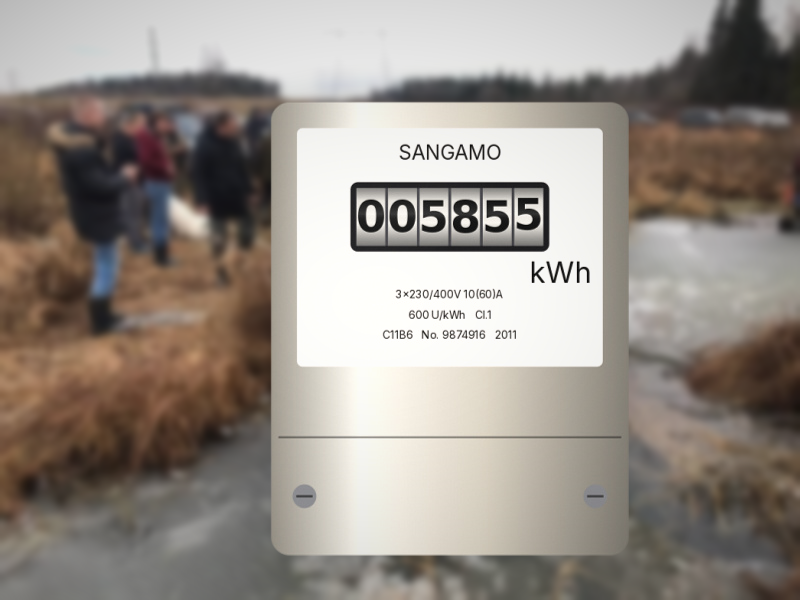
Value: 5855 kWh
